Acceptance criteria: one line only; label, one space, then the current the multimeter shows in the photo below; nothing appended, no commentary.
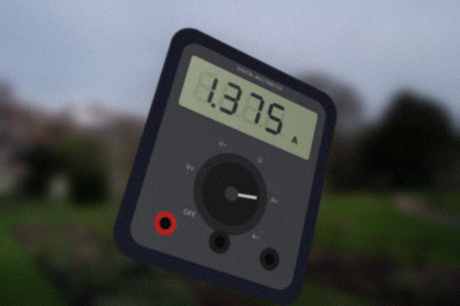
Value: 1.375 A
